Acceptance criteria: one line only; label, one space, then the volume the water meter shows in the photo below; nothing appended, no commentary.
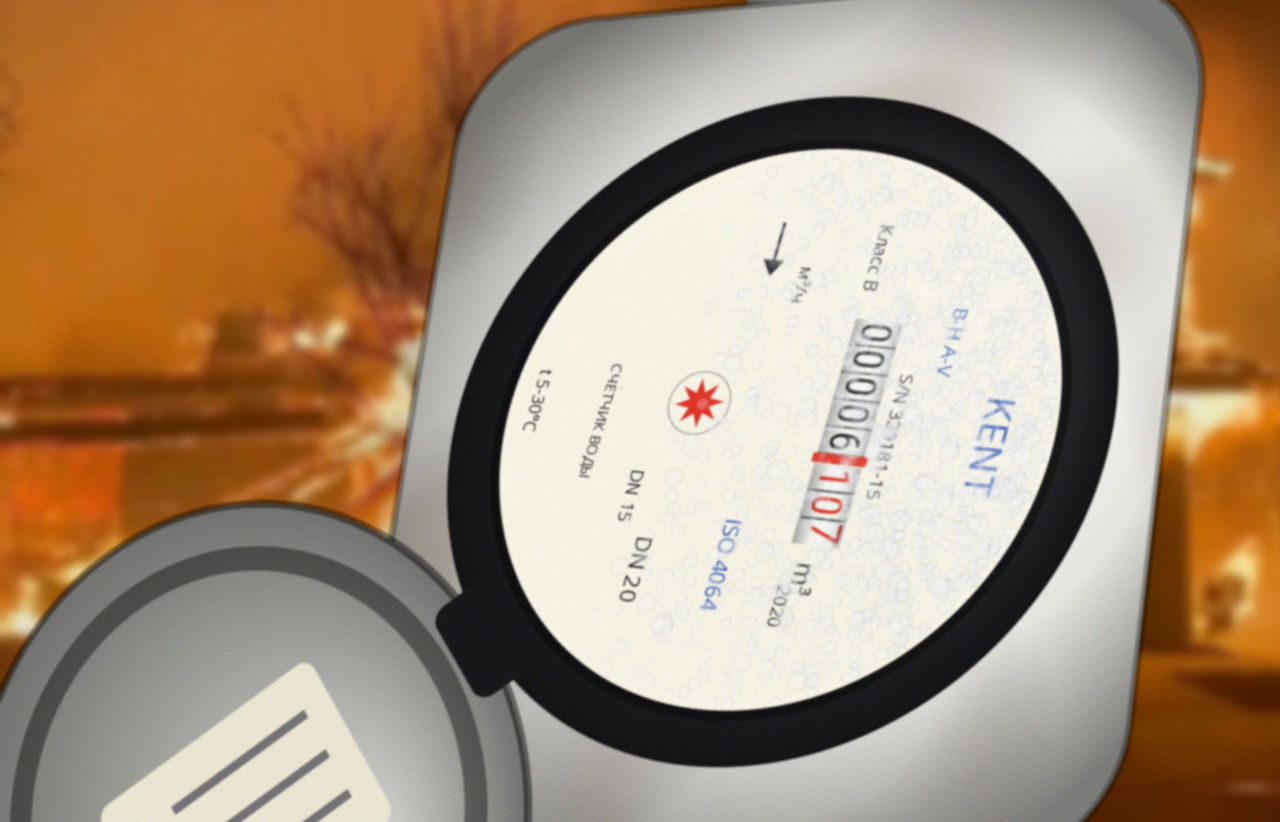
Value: 6.107 m³
